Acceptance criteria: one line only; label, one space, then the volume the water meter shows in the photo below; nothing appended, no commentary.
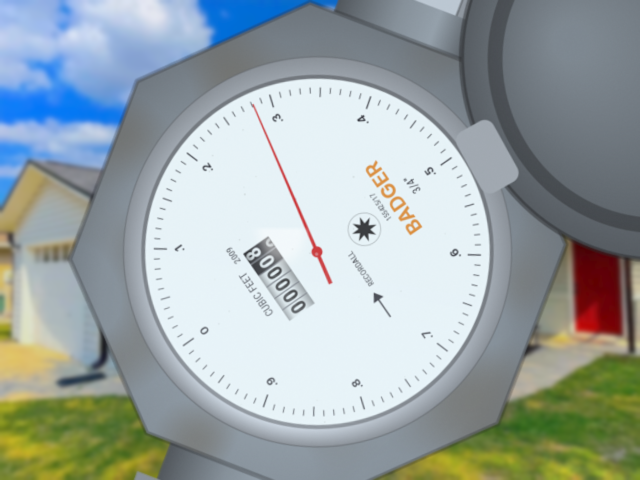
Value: 8.28 ft³
